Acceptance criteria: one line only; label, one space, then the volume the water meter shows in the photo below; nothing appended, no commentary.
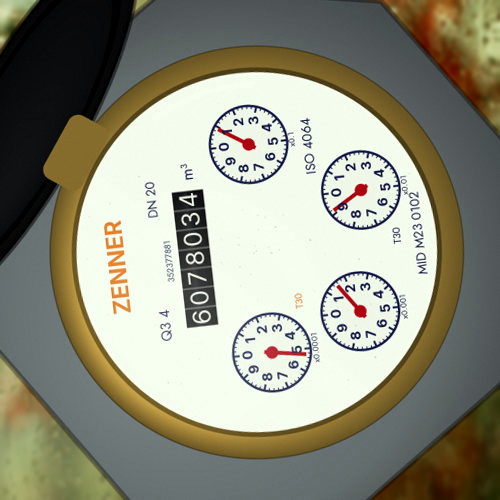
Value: 6078034.0915 m³
